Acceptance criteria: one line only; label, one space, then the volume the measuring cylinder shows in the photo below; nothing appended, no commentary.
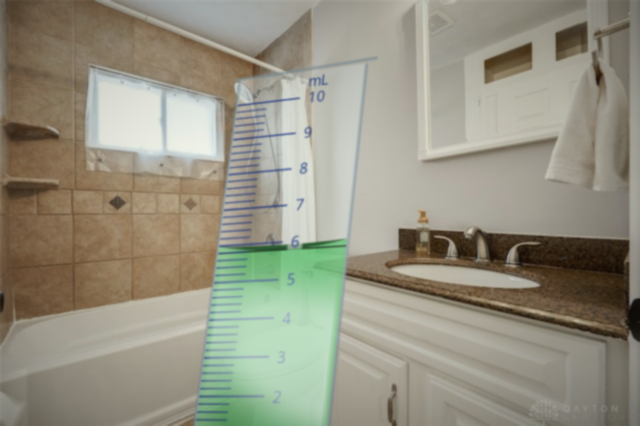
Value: 5.8 mL
